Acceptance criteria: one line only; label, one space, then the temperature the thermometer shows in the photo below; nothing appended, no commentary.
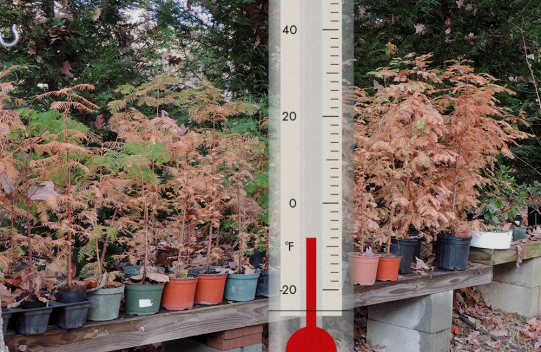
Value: -8 °F
